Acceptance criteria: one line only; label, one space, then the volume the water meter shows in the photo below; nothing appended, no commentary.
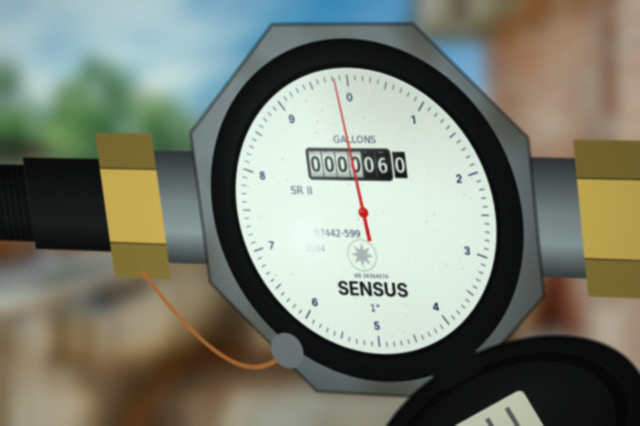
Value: 59.8 gal
